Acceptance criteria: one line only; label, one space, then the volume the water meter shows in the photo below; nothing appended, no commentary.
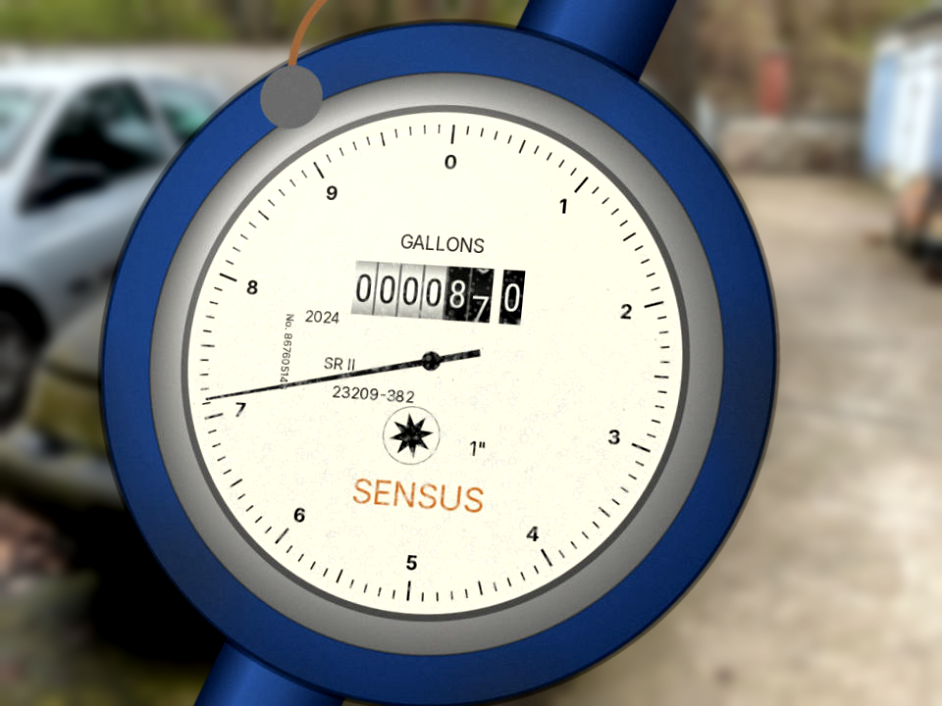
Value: 867.1 gal
